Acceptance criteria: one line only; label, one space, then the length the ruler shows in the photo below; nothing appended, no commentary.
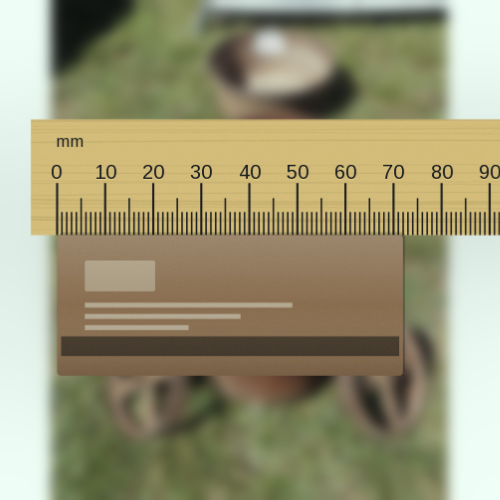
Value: 72 mm
